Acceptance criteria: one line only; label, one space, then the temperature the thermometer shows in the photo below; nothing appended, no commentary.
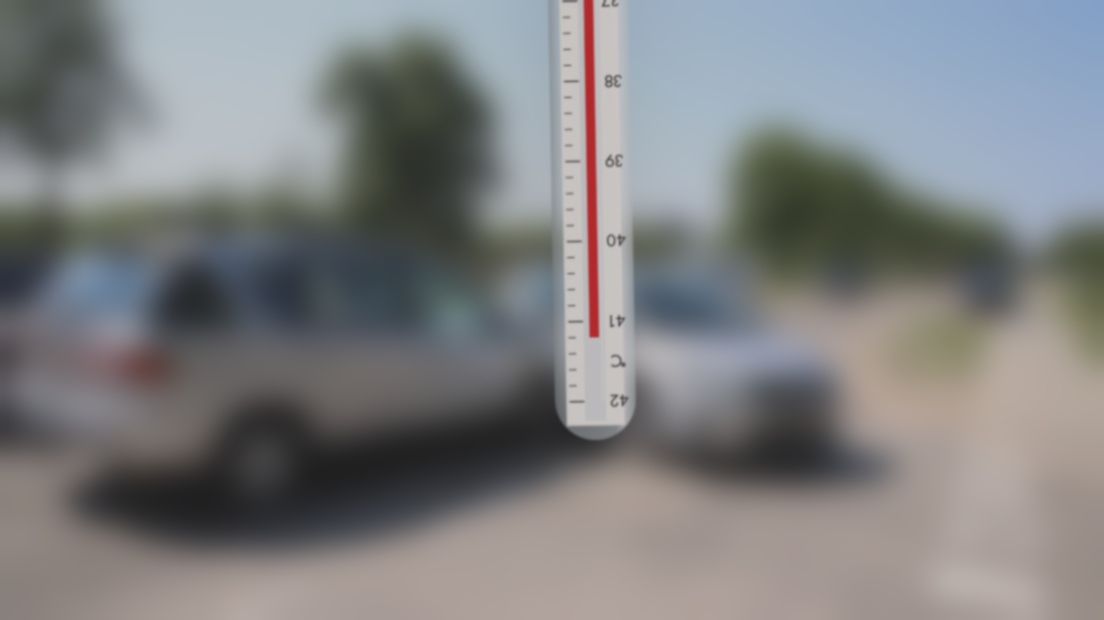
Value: 41.2 °C
